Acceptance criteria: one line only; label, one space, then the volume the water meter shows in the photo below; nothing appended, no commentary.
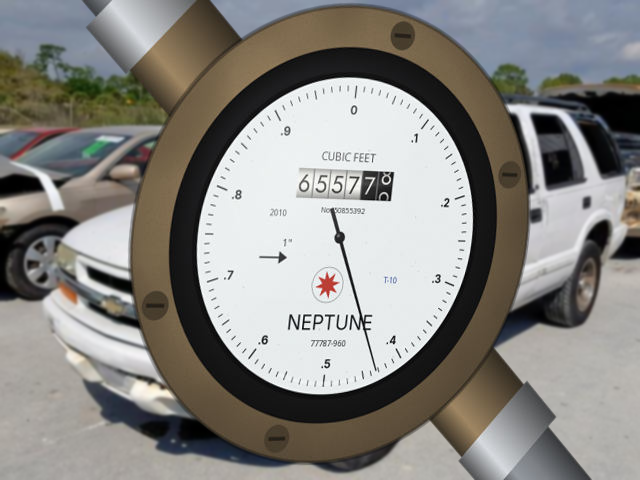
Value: 655778.43 ft³
